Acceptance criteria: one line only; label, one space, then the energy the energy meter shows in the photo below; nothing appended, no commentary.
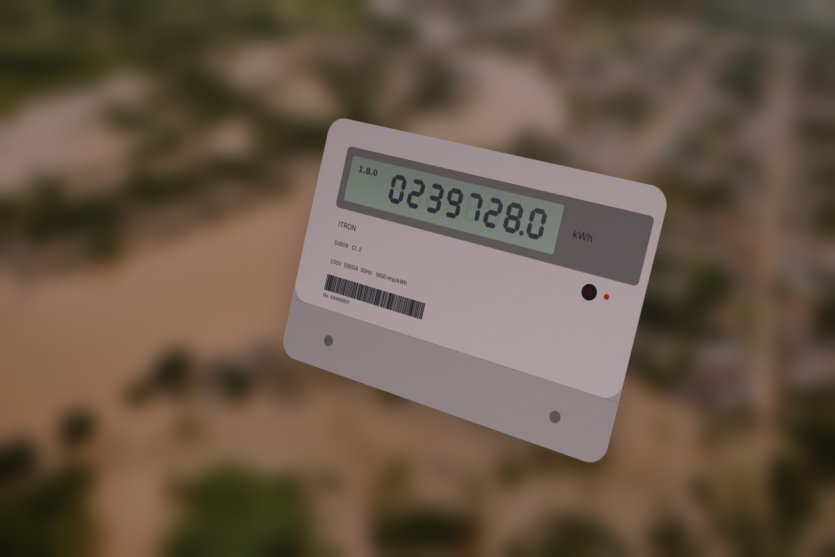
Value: 239728.0 kWh
